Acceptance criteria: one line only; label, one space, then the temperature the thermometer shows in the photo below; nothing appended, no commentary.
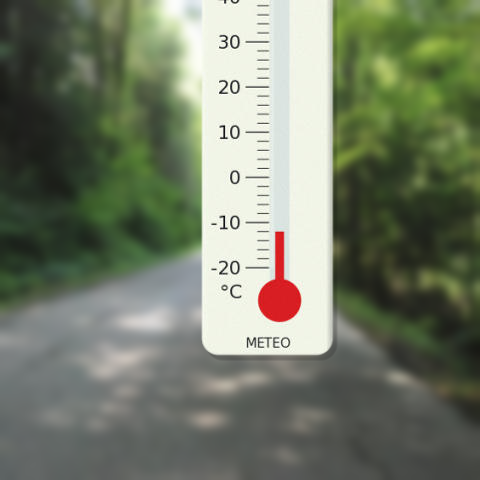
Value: -12 °C
